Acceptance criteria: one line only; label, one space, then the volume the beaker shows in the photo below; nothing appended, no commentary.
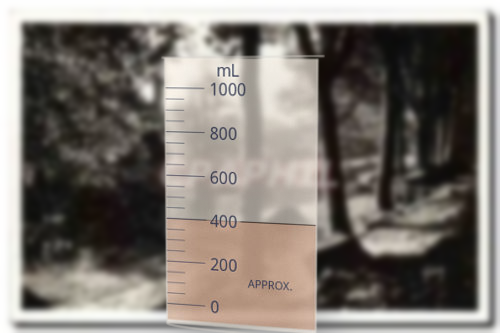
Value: 400 mL
